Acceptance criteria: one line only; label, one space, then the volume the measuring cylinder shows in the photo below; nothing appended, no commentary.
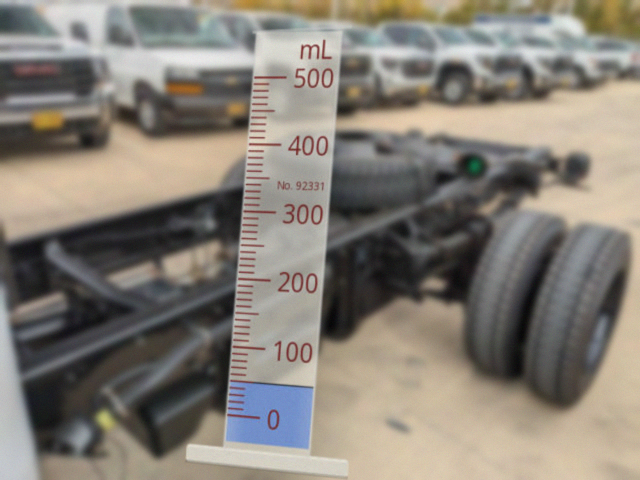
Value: 50 mL
